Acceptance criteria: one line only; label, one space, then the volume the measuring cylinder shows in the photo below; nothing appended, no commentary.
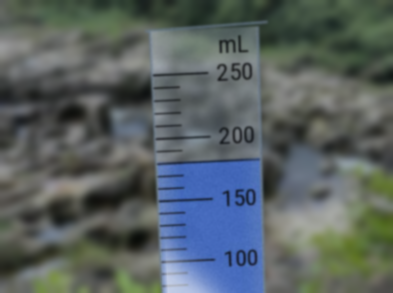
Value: 180 mL
